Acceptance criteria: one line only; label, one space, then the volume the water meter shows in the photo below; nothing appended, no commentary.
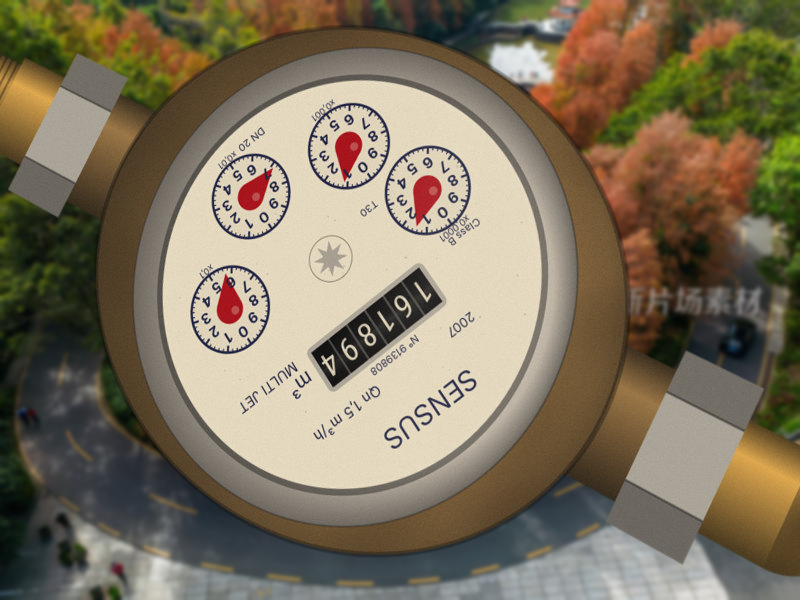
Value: 161894.5711 m³
